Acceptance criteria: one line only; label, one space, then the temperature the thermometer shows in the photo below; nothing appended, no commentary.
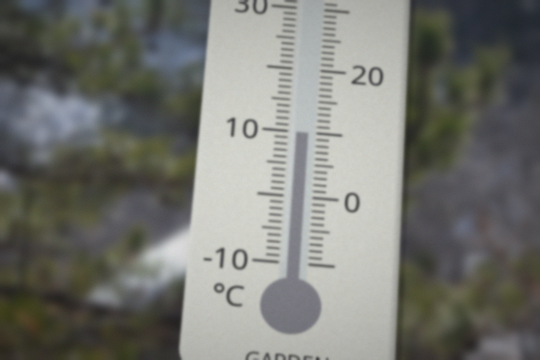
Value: 10 °C
